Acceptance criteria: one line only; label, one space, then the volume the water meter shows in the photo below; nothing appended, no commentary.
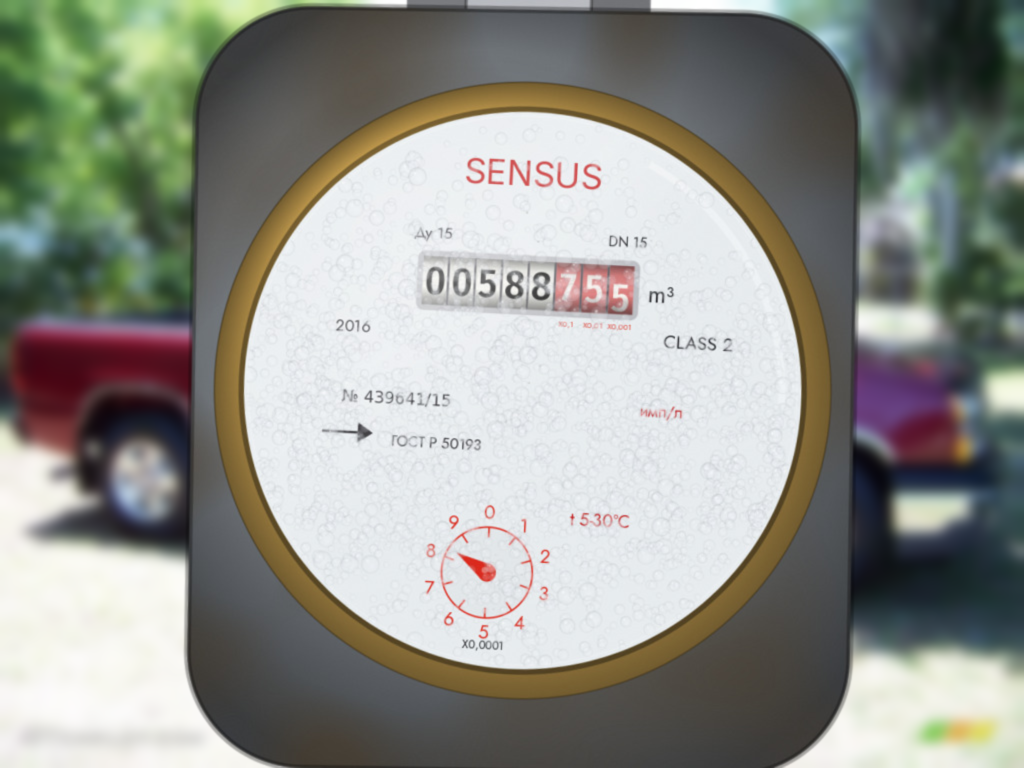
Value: 588.7548 m³
